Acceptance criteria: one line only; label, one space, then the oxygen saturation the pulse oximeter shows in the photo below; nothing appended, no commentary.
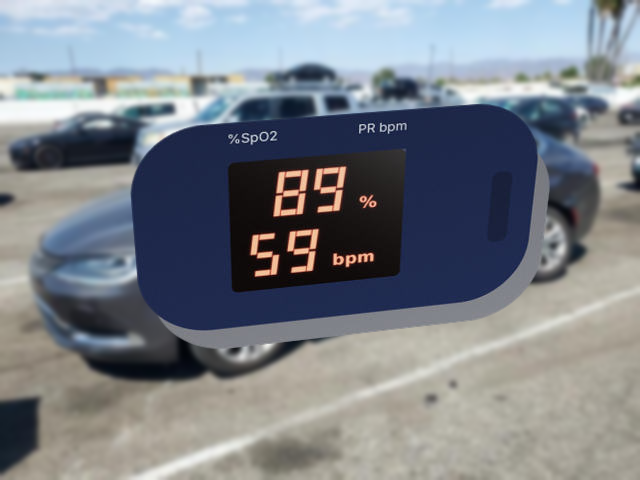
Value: 89 %
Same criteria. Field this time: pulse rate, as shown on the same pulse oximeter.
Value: 59 bpm
